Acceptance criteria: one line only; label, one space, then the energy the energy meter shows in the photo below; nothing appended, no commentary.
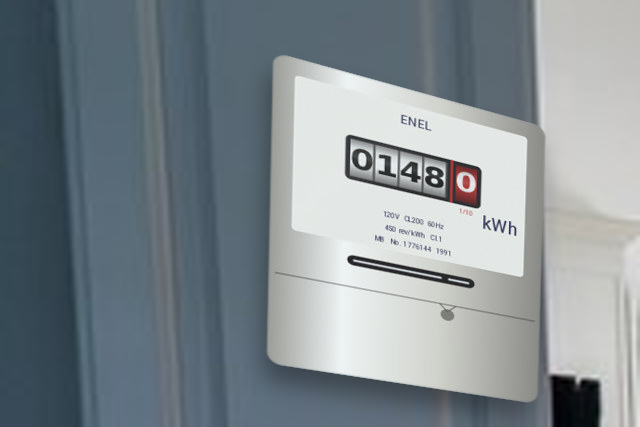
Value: 148.0 kWh
